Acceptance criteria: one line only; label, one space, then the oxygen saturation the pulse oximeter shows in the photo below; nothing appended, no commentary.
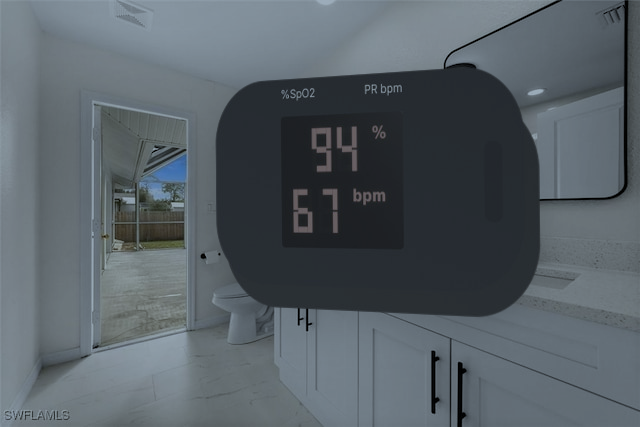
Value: 94 %
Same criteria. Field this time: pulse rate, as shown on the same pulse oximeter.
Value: 67 bpm
